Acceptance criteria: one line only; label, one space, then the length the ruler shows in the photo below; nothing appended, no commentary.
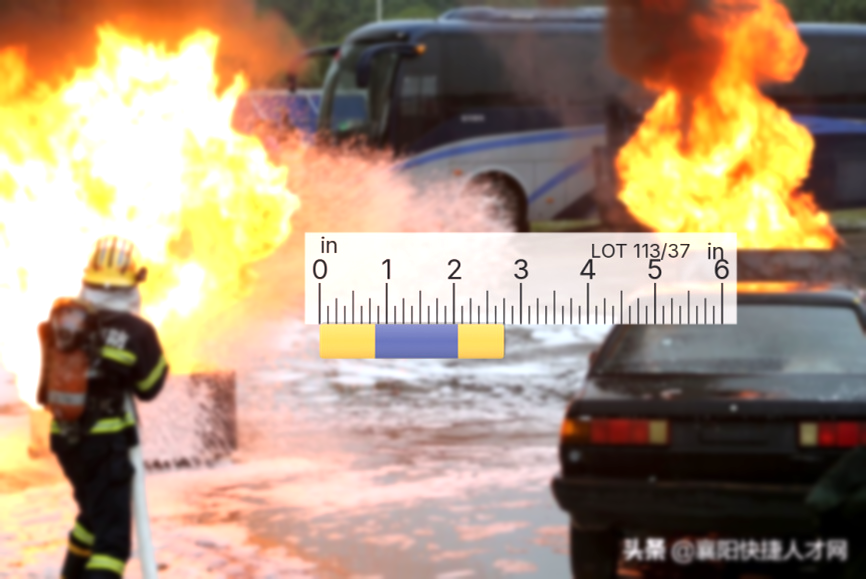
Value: 2.75 in
